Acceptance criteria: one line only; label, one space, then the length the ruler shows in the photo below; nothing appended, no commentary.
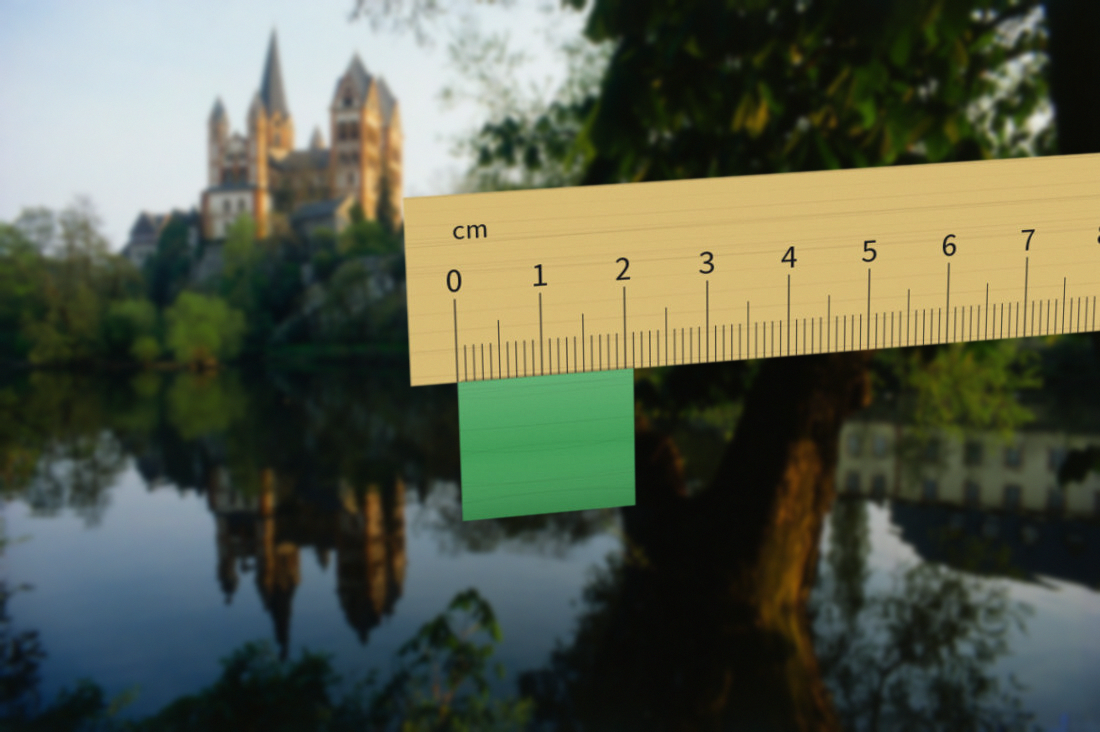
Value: 2.1 cm
